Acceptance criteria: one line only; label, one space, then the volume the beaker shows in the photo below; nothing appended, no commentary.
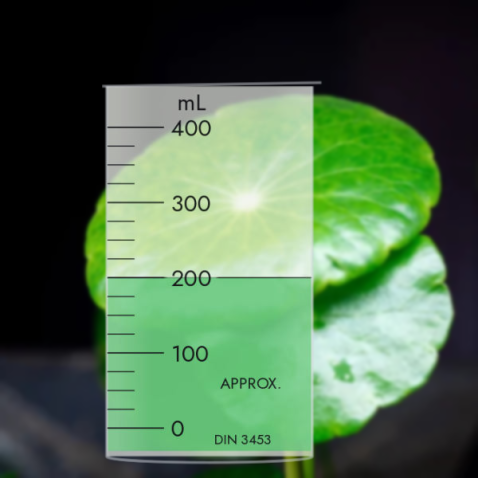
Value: 200 mL
